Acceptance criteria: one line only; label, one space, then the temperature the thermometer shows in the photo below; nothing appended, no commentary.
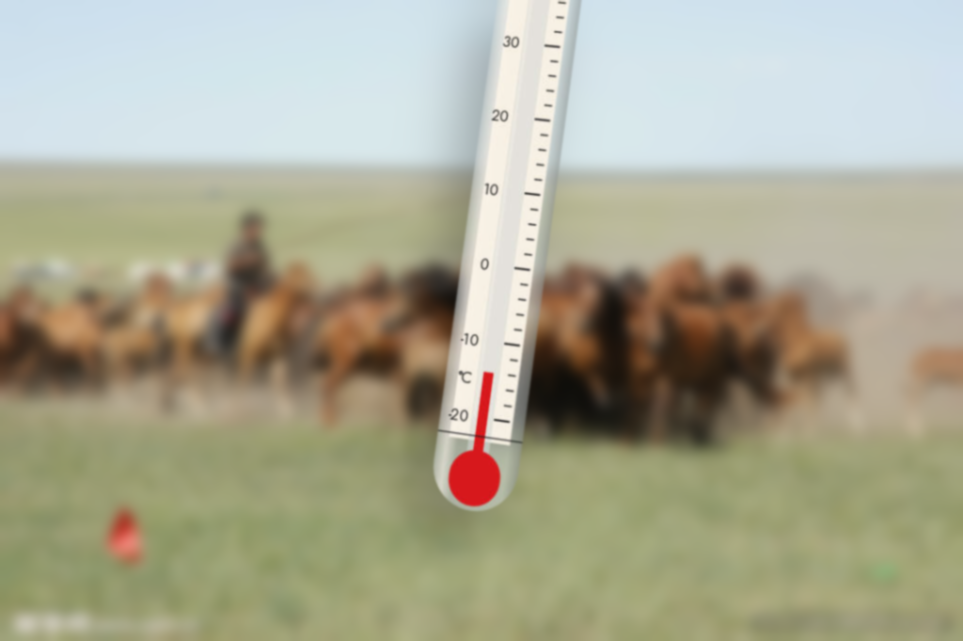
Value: -14 °C
